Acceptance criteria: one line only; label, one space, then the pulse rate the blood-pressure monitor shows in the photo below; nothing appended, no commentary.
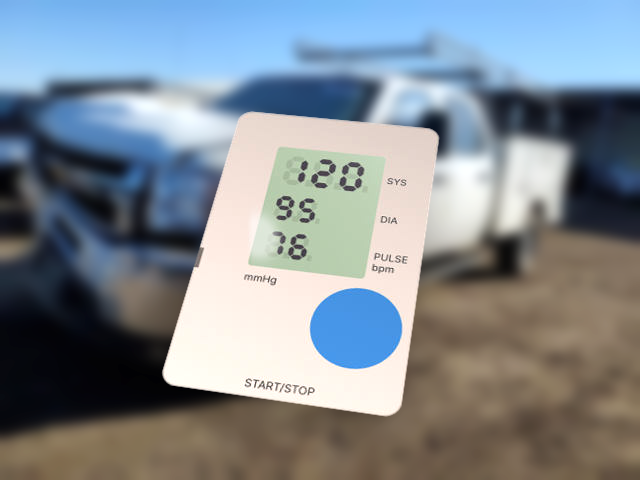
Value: 76 bpm
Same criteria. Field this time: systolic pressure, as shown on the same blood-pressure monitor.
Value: 120 mmHg
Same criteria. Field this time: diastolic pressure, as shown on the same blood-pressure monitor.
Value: 95 mmHg
